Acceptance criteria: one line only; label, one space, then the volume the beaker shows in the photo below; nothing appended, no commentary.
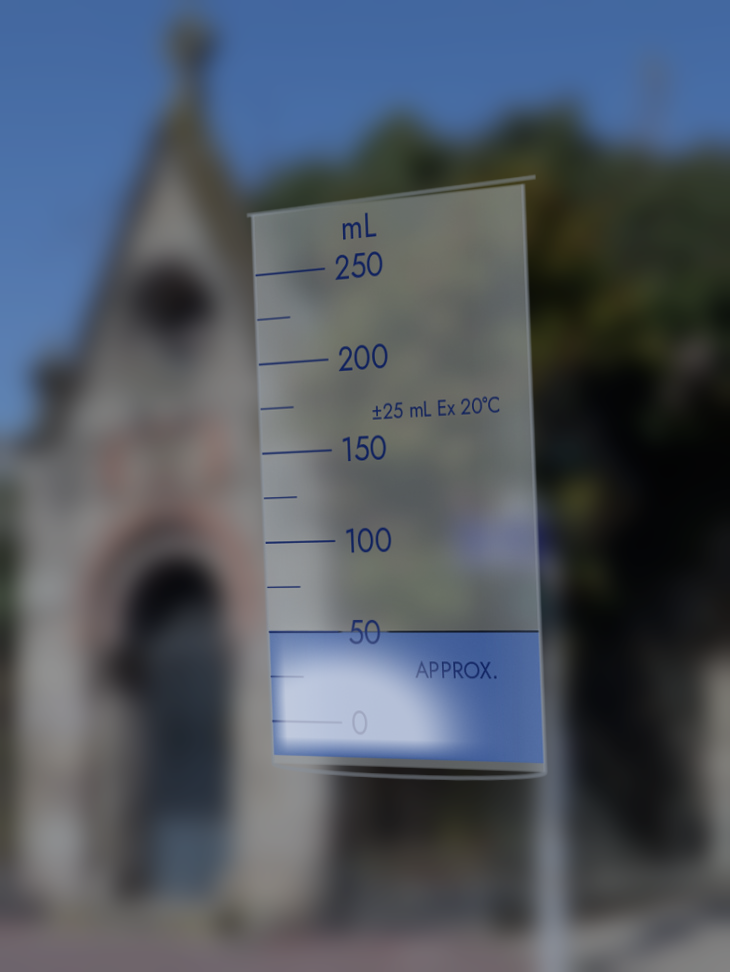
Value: 50 mL
